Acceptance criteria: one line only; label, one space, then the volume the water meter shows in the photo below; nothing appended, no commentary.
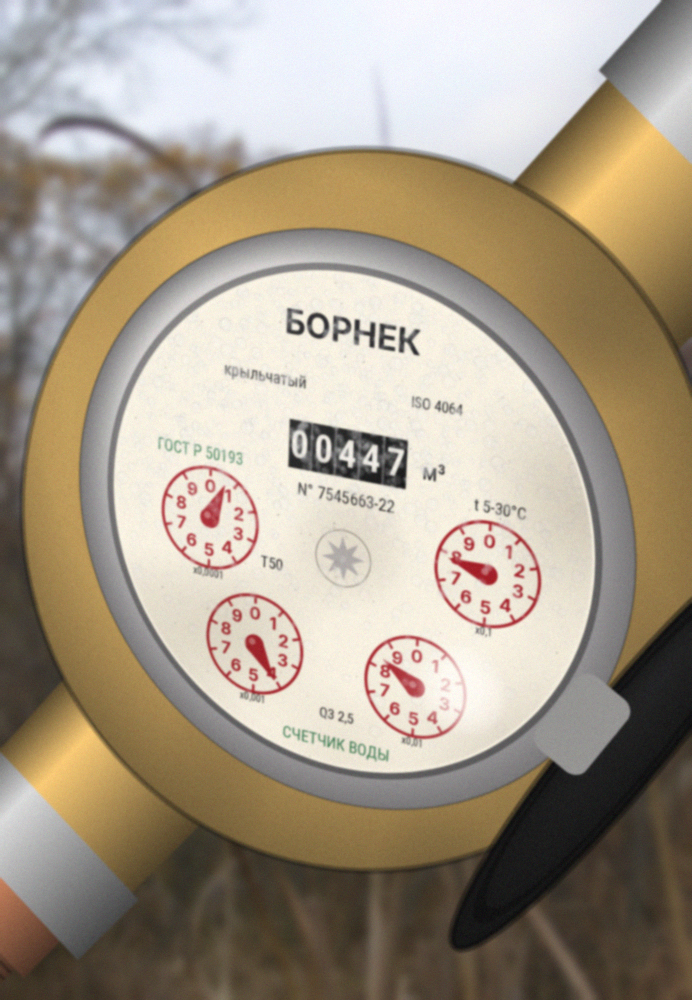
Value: 447.7840 m³
